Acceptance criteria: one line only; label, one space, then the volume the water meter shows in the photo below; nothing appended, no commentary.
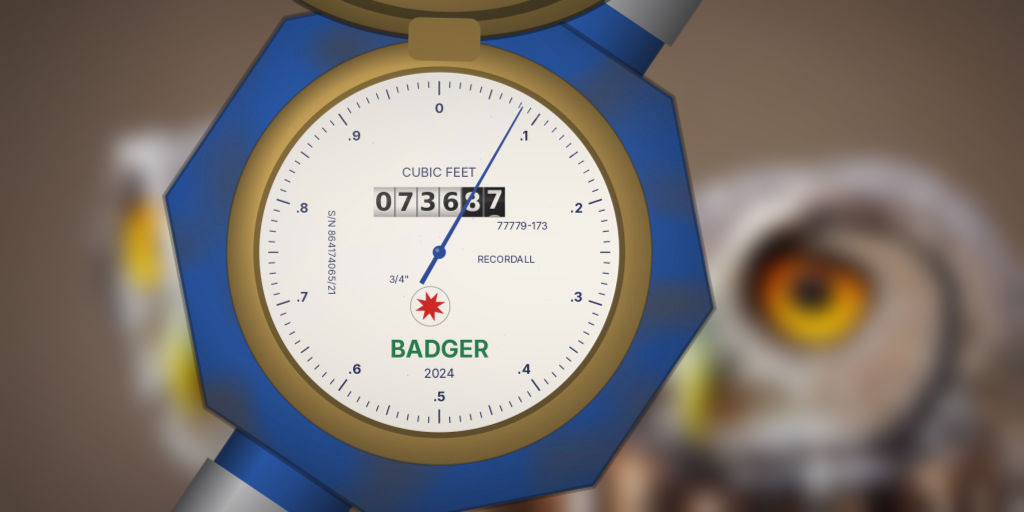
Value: 73687.08 ft³
